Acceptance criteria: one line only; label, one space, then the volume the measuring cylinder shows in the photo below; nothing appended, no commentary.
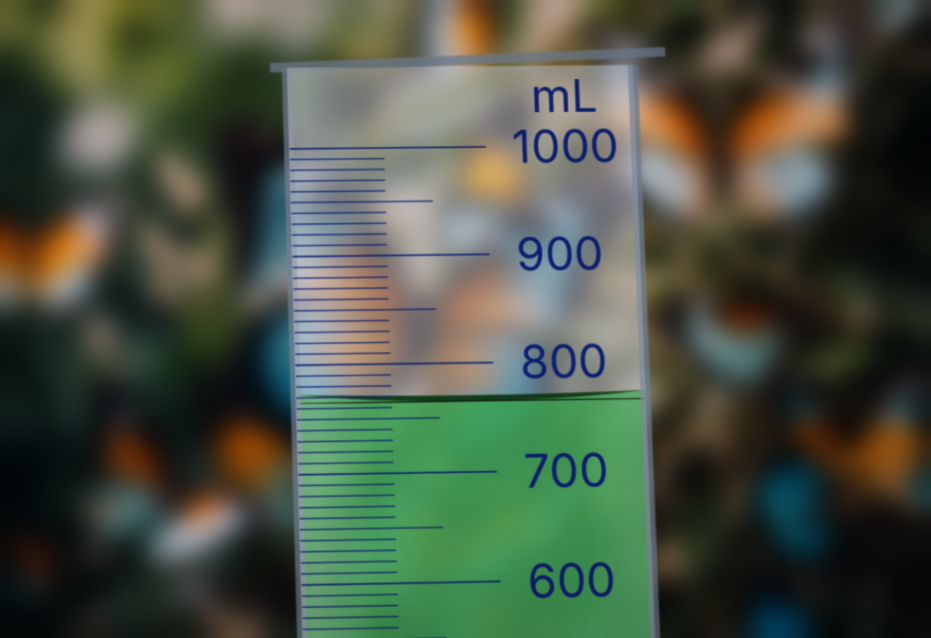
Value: 765 mL
